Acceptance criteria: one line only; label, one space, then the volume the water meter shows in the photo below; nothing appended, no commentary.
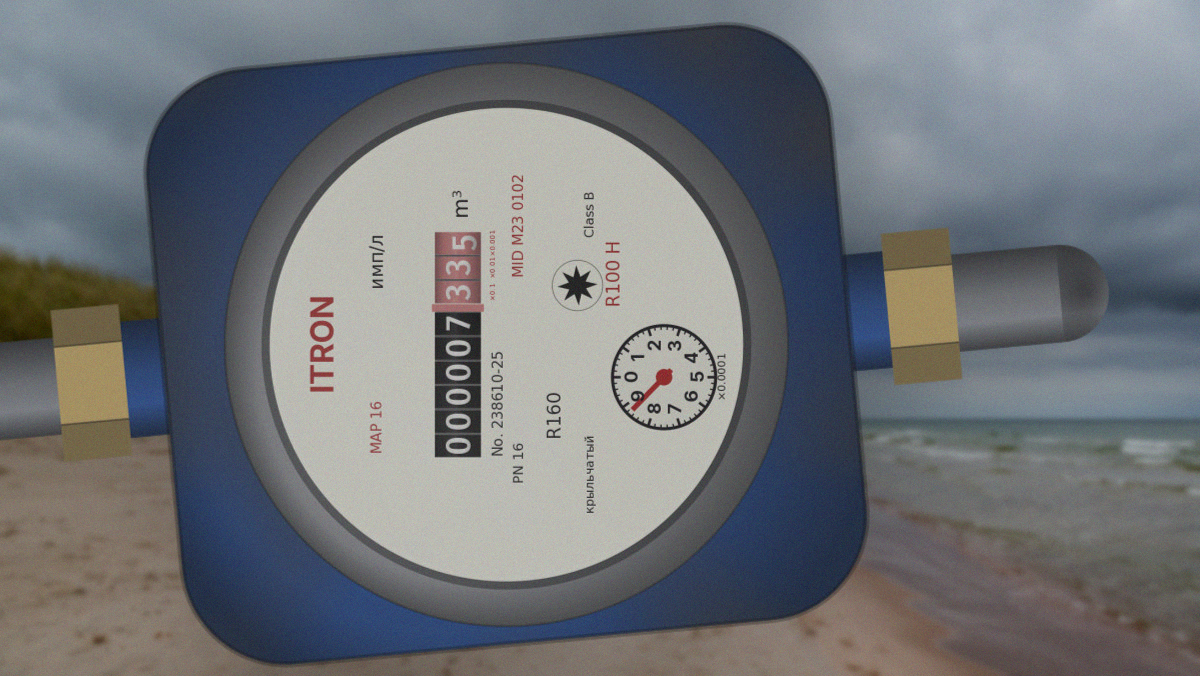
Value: 7.3348 m³
